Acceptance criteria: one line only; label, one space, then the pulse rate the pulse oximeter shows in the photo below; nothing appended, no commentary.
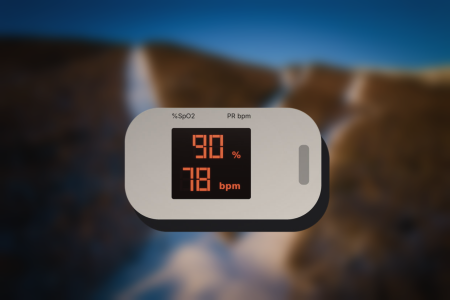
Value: 78 bpm
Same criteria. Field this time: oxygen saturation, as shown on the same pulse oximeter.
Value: 90 %
